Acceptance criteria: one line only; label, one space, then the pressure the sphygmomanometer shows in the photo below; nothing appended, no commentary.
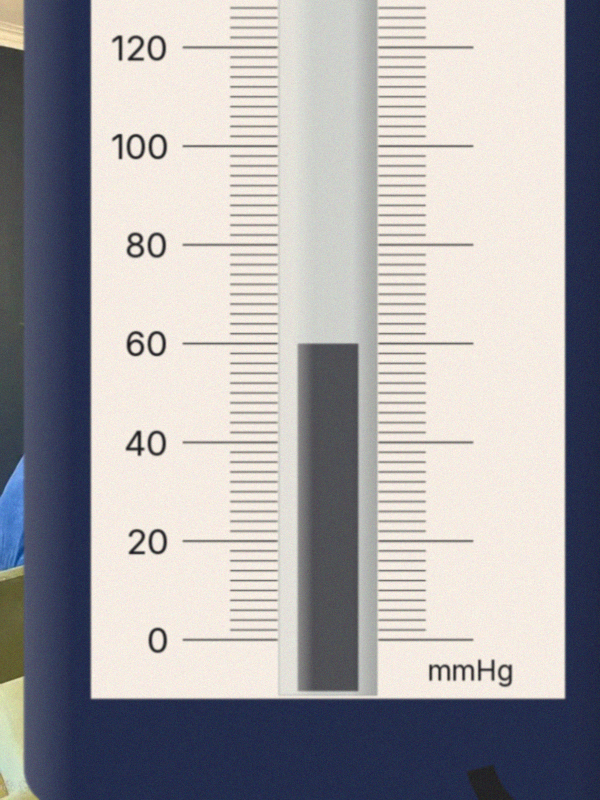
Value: 60 mmHg
